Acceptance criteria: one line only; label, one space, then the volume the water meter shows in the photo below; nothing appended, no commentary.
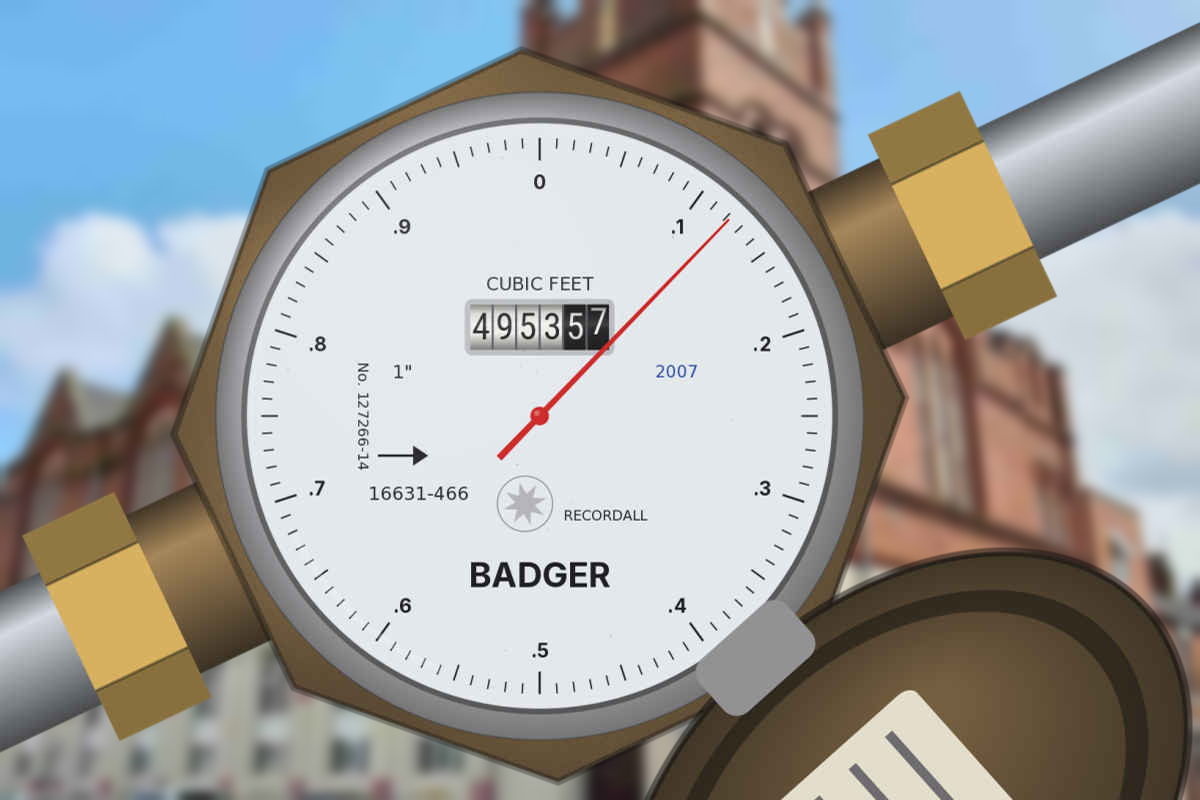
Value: 495357.12 ft³
